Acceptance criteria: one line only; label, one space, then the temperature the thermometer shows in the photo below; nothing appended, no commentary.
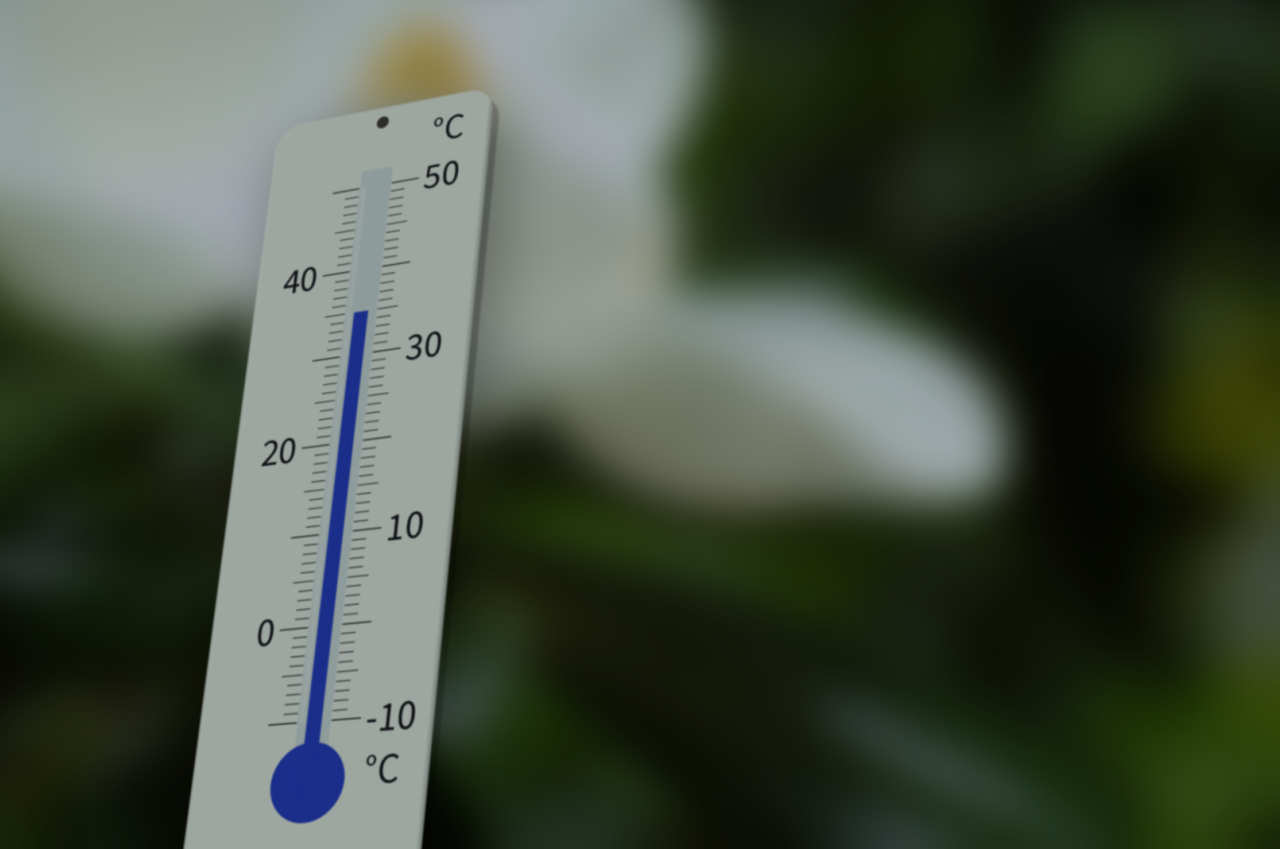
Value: 35 °C
